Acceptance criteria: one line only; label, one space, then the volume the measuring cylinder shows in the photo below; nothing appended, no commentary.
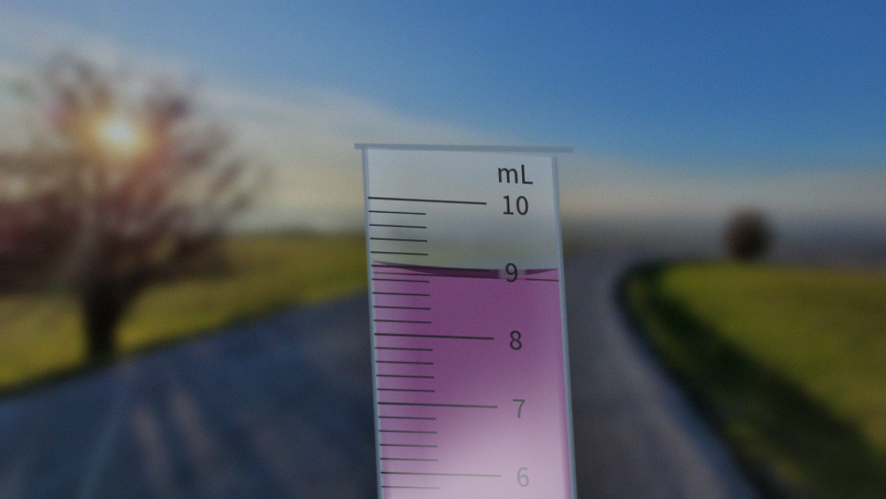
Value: 8.9 mL
